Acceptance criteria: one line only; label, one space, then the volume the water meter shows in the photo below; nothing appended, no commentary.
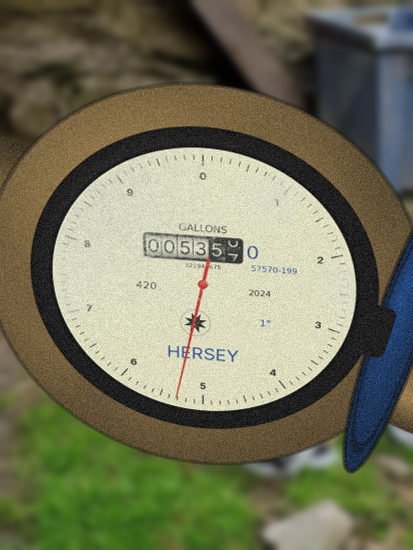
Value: 53565.3 gal
